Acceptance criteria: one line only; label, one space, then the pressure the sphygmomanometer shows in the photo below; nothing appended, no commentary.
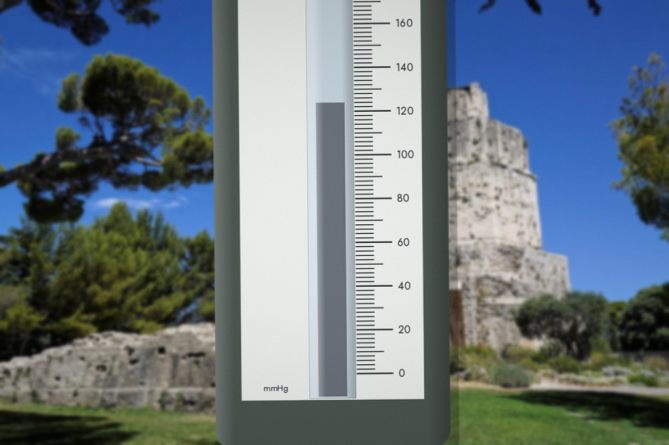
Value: 124 mmHg
